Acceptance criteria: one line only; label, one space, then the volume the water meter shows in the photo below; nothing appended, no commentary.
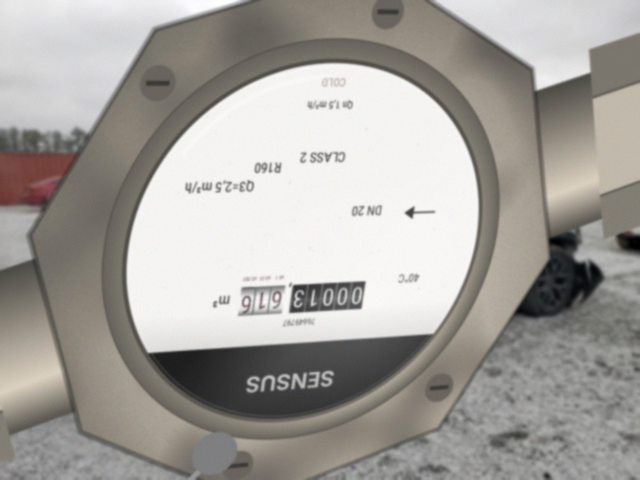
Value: 13.616 m³
